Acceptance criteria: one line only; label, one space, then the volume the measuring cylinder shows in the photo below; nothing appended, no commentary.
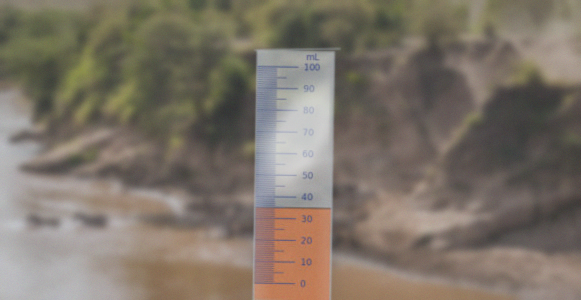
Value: 35 mL
